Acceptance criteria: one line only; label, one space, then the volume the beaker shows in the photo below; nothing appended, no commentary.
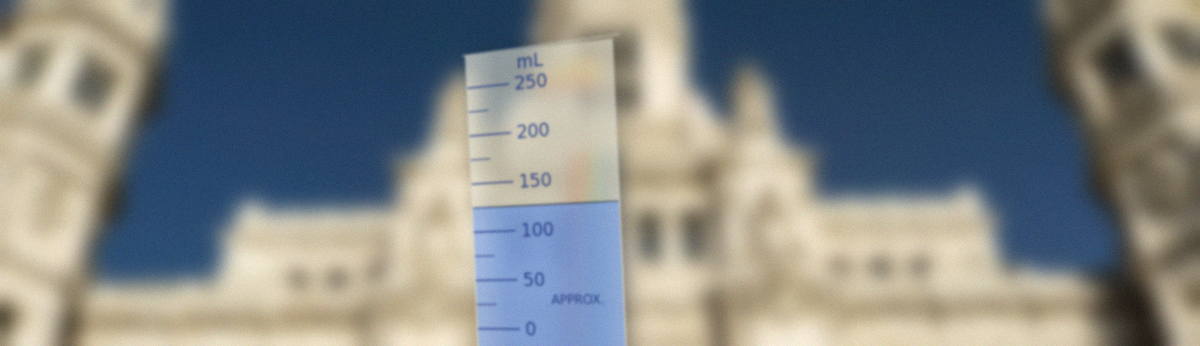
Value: 125 mL
